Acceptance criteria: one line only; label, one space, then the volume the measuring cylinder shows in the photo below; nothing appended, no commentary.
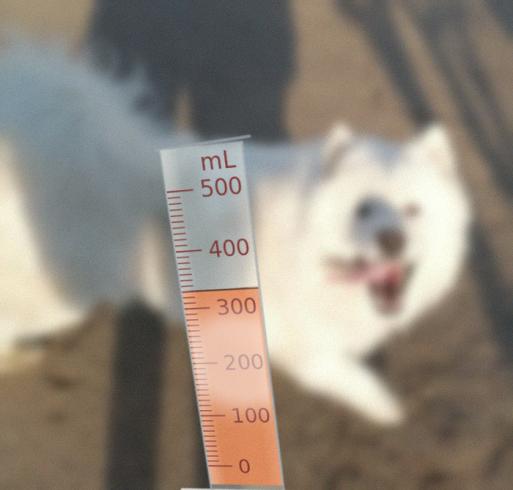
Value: 330 mL
